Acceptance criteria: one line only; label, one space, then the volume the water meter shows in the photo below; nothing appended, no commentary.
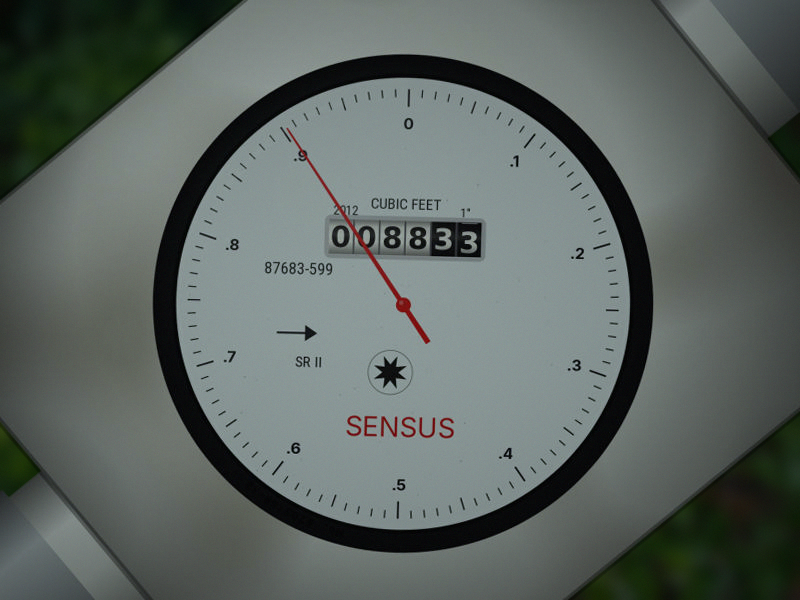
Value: 8832.90 ft³
